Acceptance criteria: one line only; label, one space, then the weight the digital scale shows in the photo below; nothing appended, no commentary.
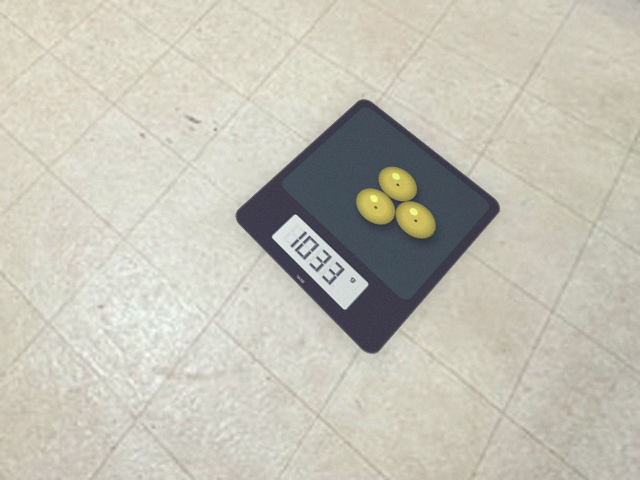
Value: 1033 g
